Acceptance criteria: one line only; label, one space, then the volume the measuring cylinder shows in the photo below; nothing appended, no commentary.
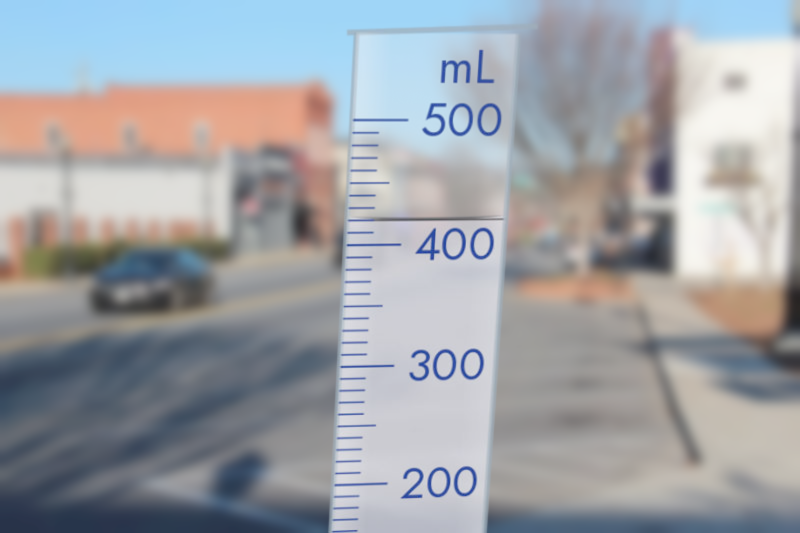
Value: 420 mL
